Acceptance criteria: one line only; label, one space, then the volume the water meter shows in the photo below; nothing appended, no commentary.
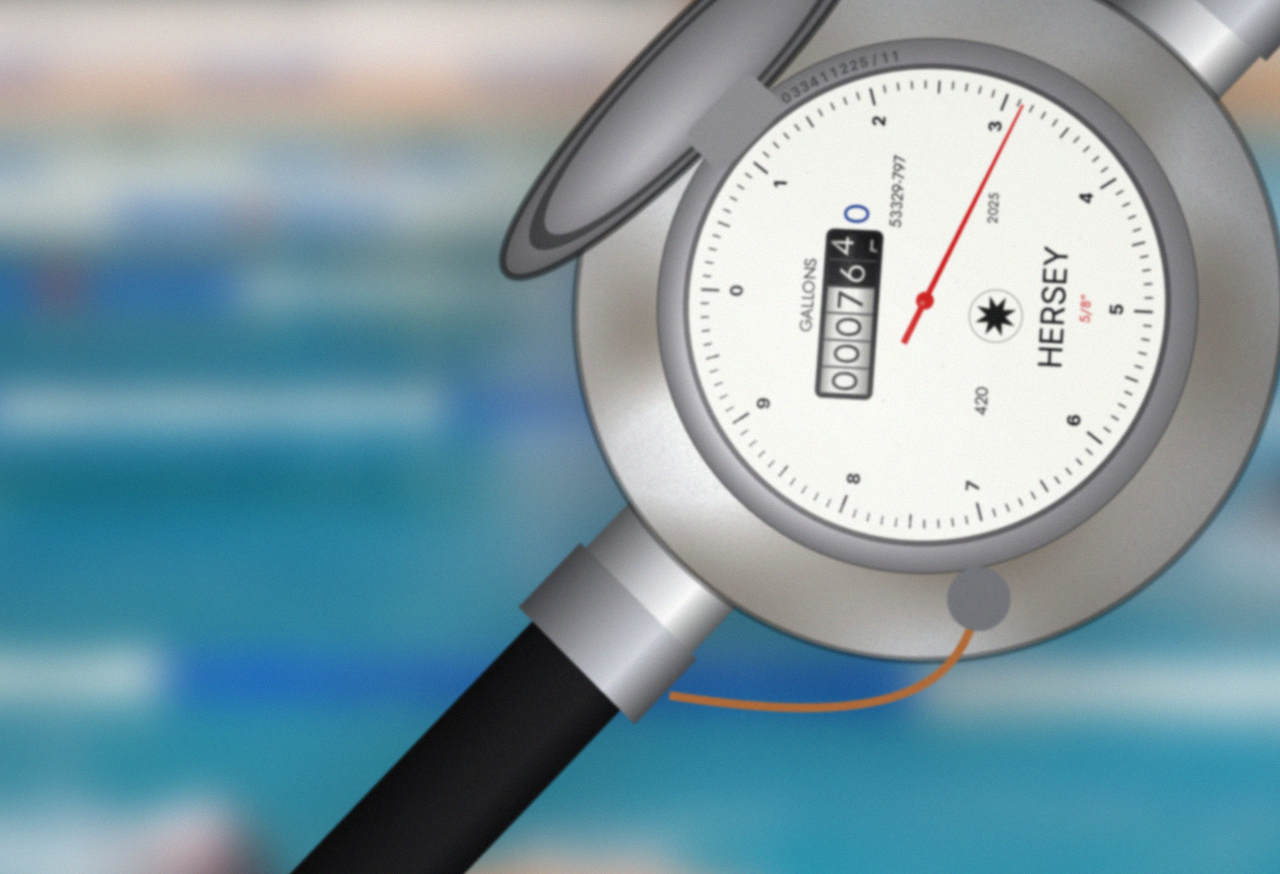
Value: 7643.1 gal
